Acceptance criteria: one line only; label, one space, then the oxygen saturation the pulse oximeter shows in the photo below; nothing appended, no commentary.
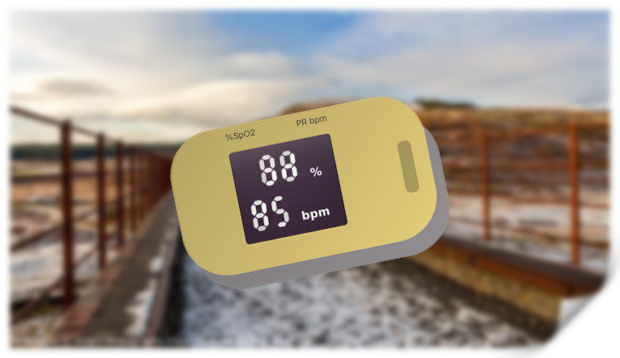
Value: 88 %
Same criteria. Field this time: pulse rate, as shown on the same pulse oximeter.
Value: 85 bpm
